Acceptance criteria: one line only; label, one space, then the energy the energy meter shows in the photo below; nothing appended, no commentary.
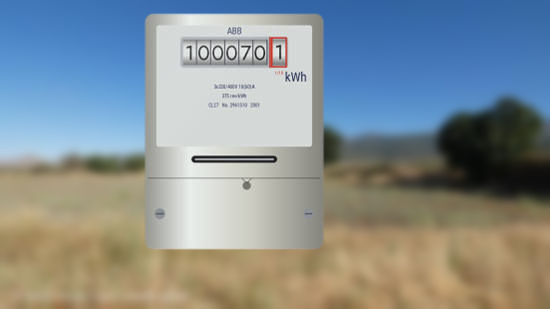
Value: 100070.1 kWh
